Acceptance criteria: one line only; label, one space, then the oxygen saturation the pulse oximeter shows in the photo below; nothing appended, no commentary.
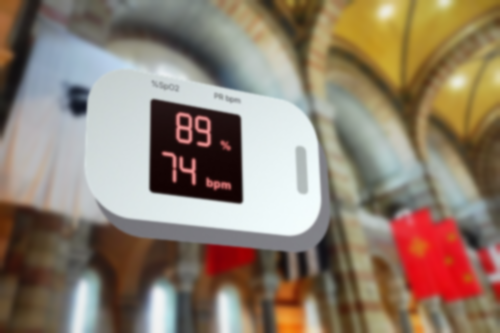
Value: 89 %
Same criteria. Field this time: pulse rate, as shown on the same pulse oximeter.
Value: 74 bpm
